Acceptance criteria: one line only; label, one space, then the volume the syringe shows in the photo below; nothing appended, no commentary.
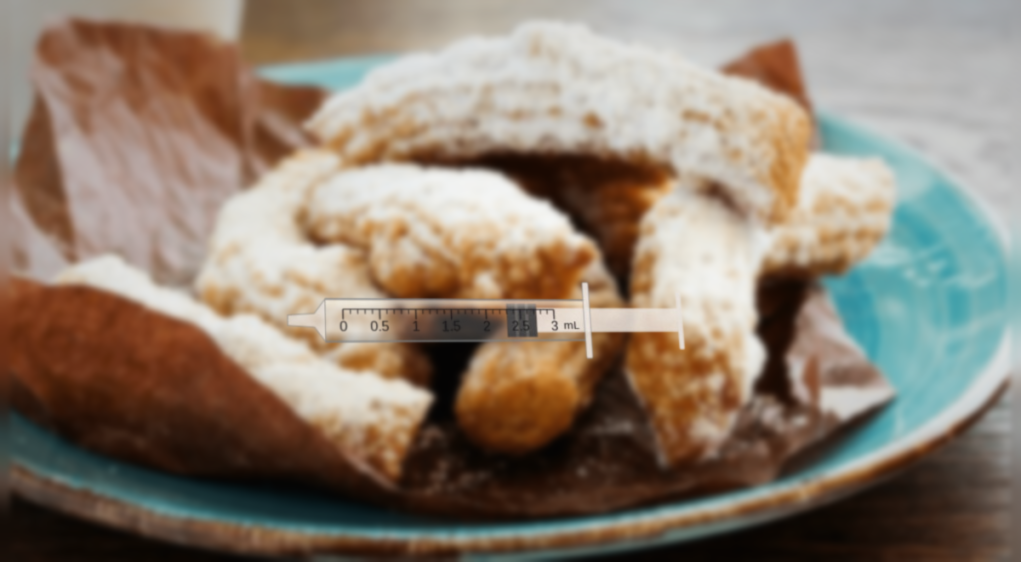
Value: 2.3 mL
